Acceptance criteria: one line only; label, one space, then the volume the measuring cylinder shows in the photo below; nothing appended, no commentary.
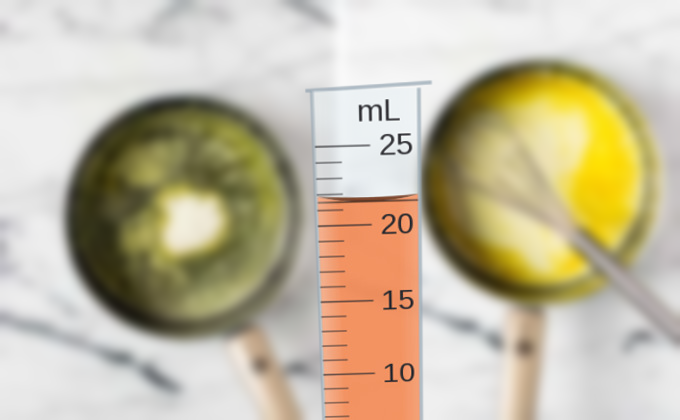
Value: 21.5 mL
